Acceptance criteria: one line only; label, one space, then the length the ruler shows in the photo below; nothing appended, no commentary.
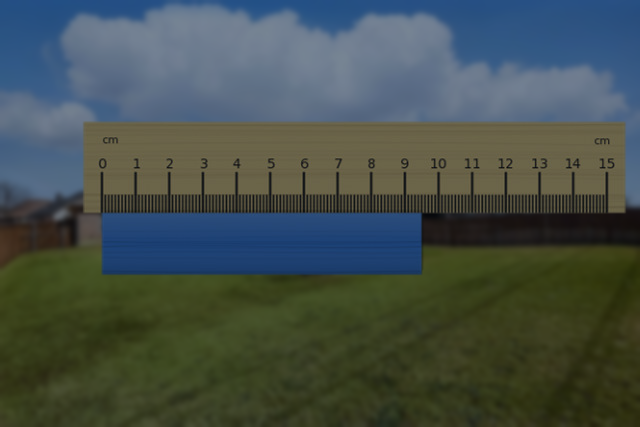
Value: 9.5 cm
